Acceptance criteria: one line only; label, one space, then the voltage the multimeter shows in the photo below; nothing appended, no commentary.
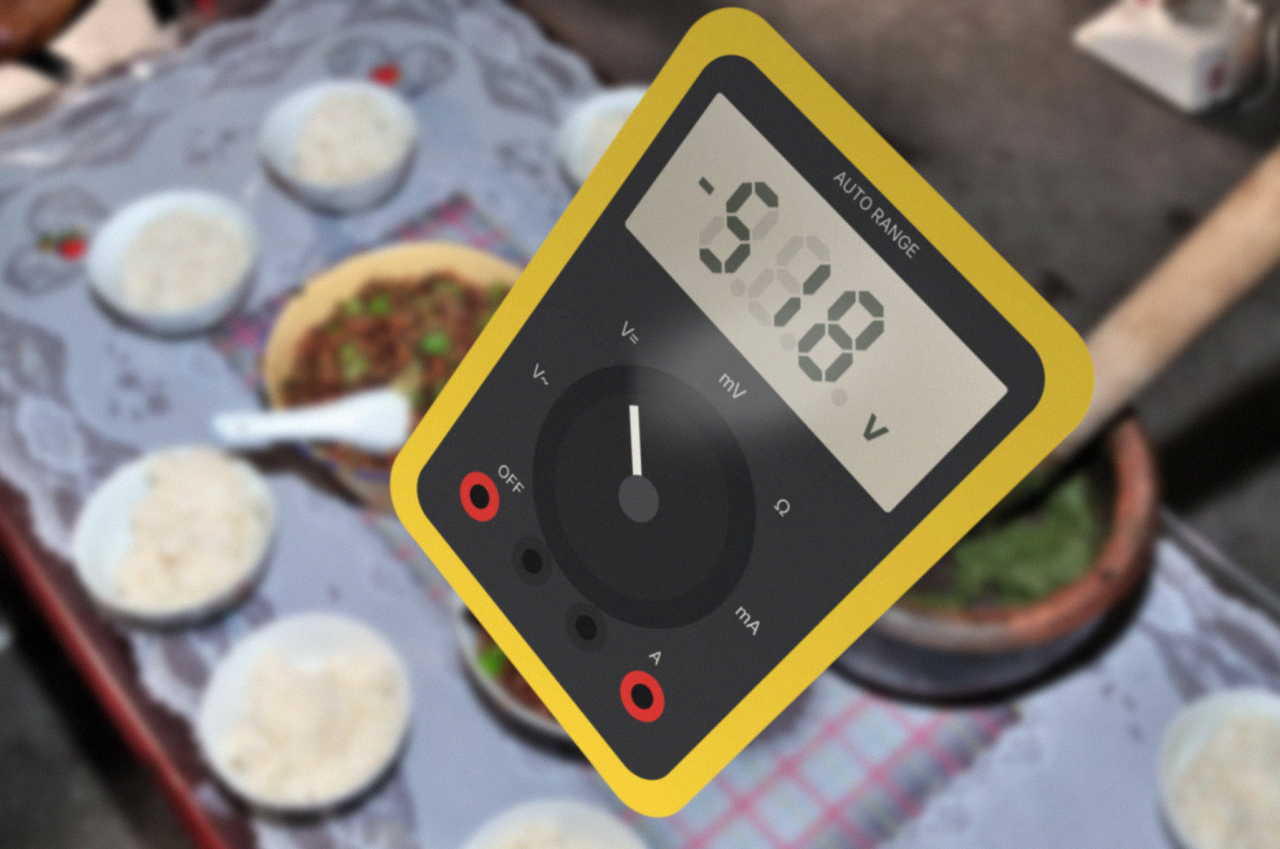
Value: -518 V
